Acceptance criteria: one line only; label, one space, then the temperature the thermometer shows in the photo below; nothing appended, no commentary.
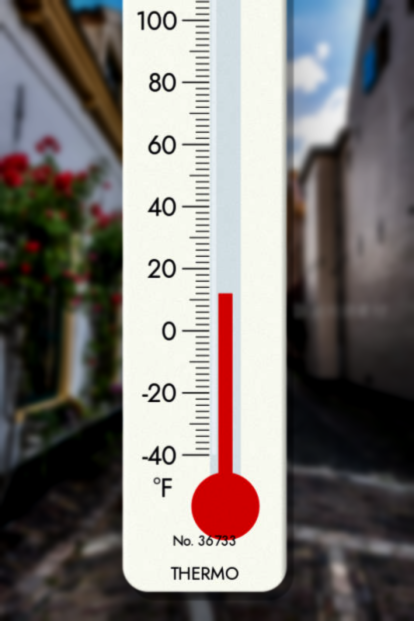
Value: 12 °F
